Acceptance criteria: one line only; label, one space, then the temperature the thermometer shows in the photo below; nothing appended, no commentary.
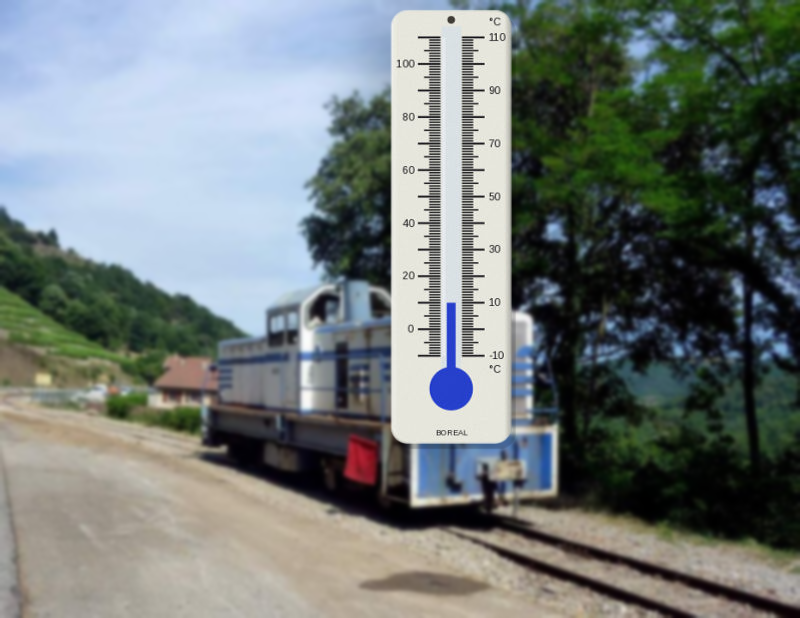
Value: 10 °C
